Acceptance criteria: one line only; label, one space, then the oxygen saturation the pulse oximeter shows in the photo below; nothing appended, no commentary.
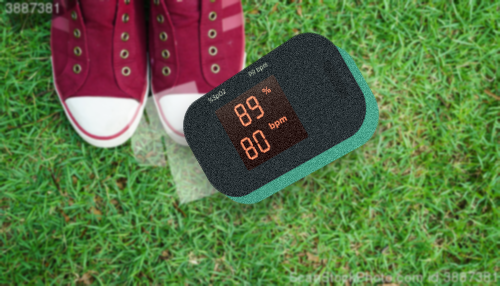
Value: 89 %
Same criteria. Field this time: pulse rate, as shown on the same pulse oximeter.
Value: 80 bpm
